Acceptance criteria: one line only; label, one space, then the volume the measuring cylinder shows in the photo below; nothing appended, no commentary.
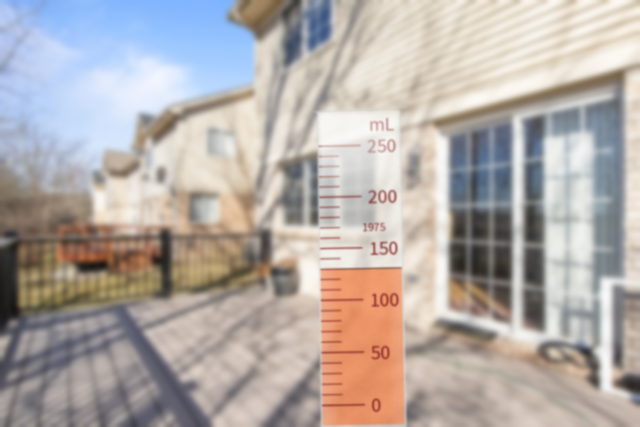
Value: 130 mL
